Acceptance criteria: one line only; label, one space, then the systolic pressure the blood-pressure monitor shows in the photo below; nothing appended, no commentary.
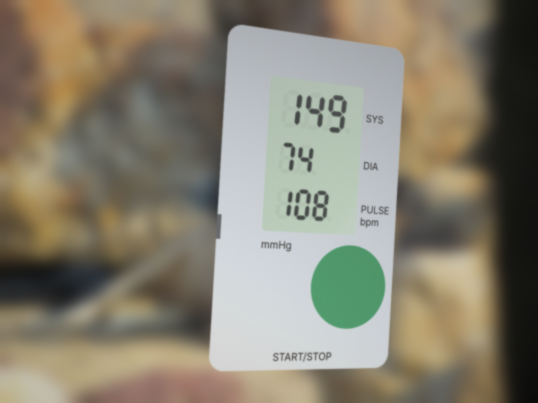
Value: 149 mmHg
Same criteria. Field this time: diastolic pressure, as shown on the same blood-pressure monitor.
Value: 74 mmHg
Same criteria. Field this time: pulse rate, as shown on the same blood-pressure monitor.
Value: 108 bpm
